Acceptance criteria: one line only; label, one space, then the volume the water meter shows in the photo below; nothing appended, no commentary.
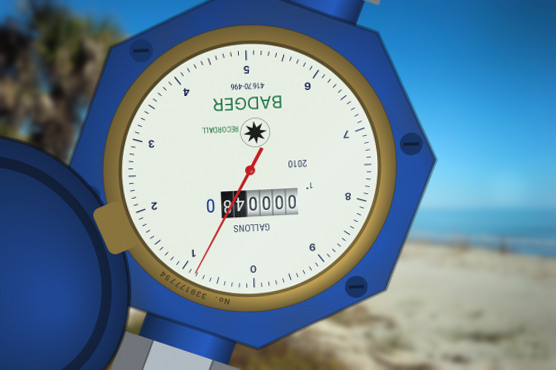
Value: 480.8 gal
